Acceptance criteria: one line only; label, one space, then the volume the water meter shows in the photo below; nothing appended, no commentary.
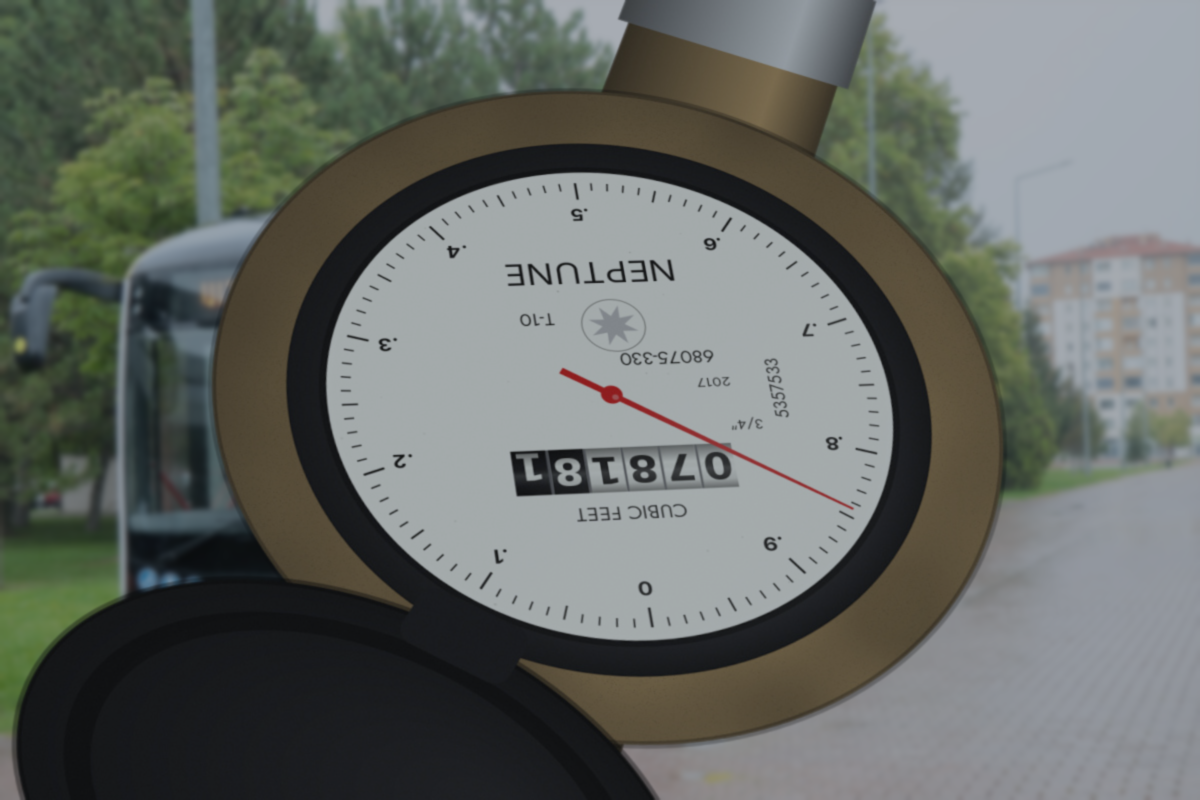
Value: 78180.84 ft³
